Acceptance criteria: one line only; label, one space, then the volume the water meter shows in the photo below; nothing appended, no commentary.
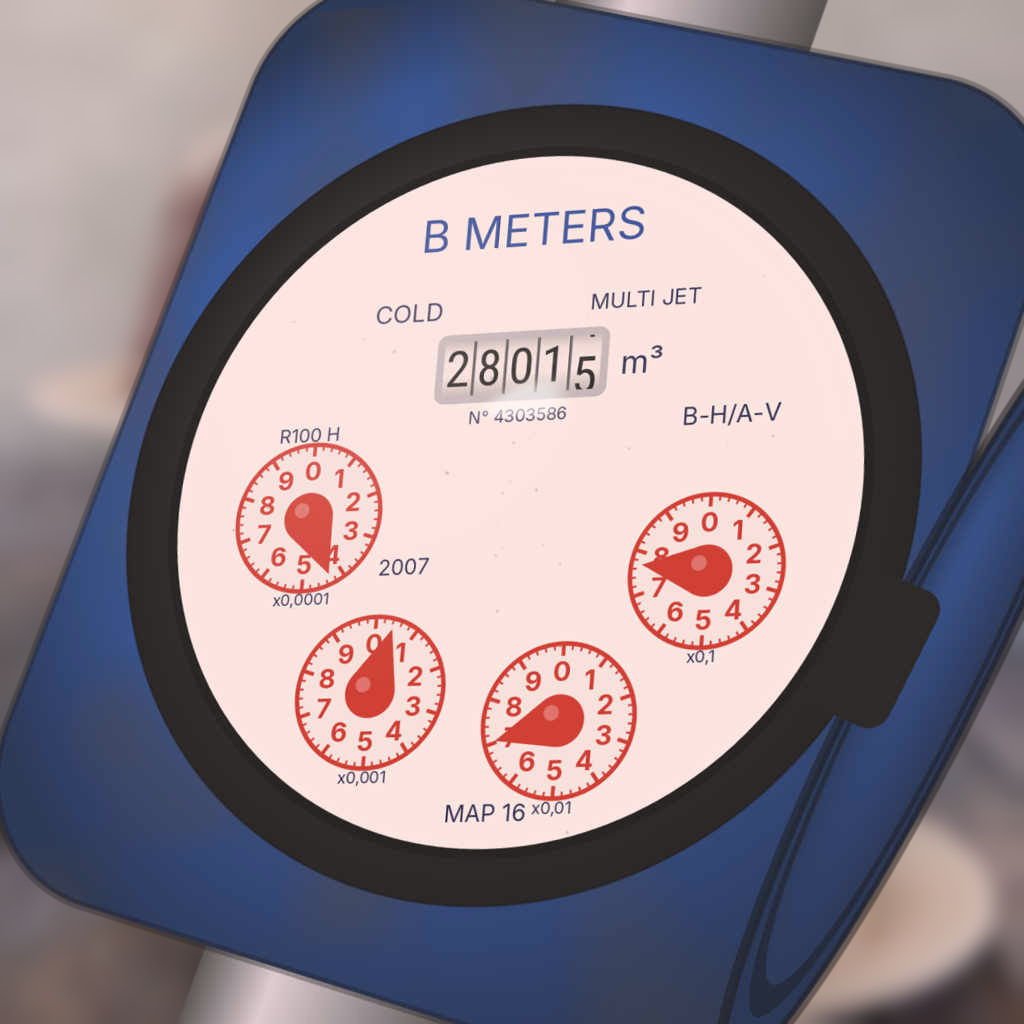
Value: 28014.7704 m³
